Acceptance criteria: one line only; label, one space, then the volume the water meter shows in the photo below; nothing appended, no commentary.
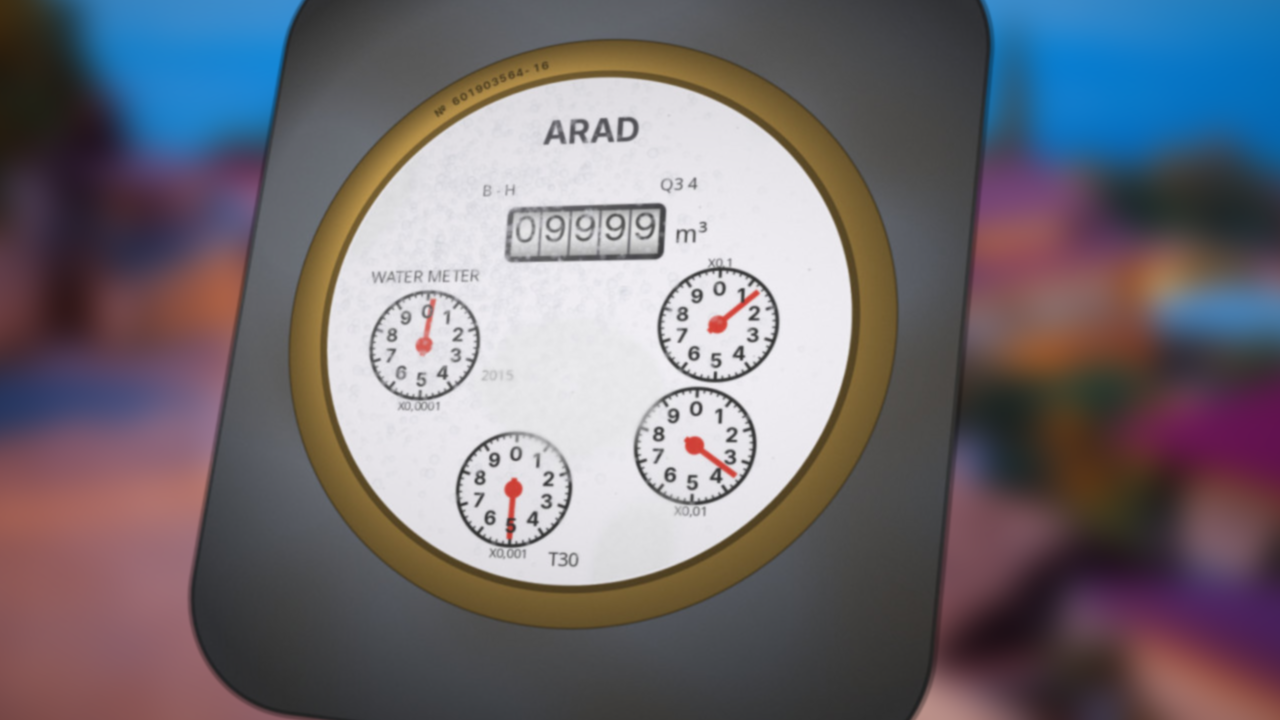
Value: 9999.1350 m³
